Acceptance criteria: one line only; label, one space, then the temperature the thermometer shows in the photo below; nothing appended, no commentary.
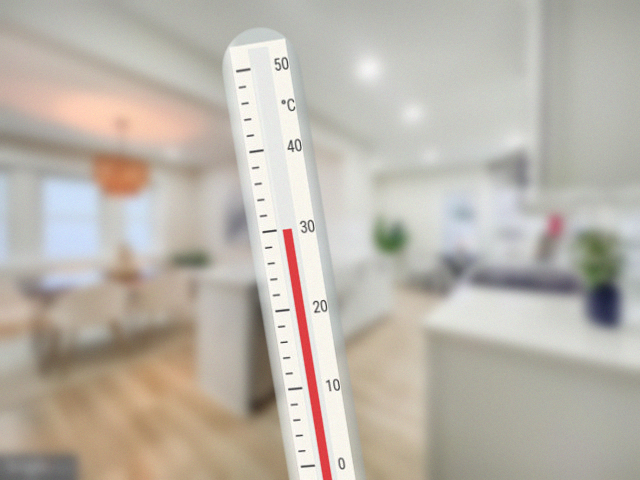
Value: 30 °C
